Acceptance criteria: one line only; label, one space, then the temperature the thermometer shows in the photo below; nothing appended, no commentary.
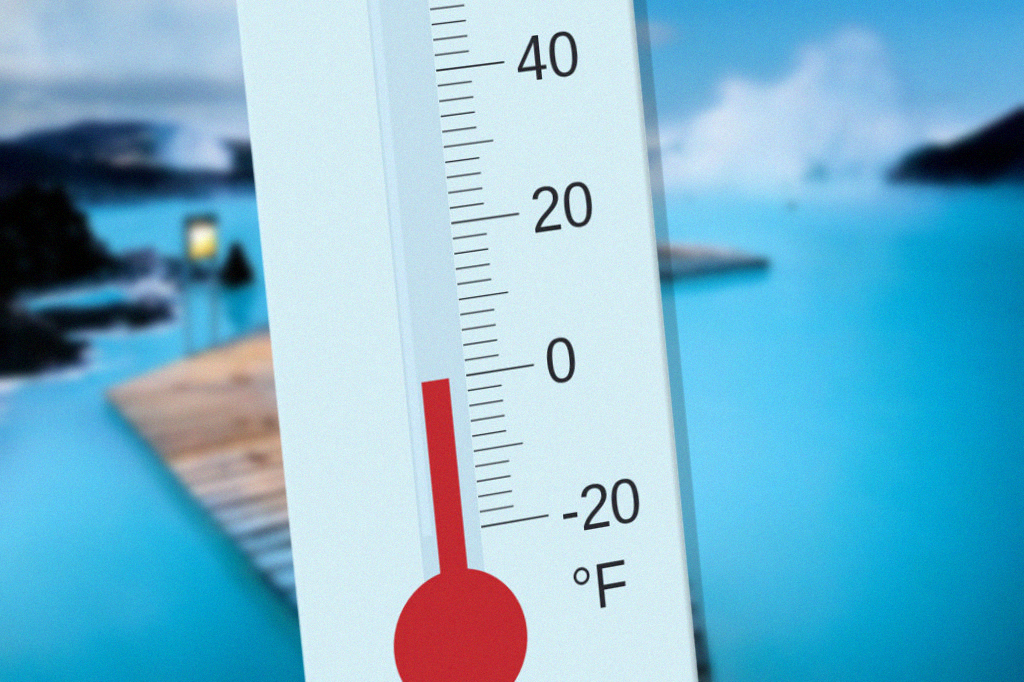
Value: 0 °F
